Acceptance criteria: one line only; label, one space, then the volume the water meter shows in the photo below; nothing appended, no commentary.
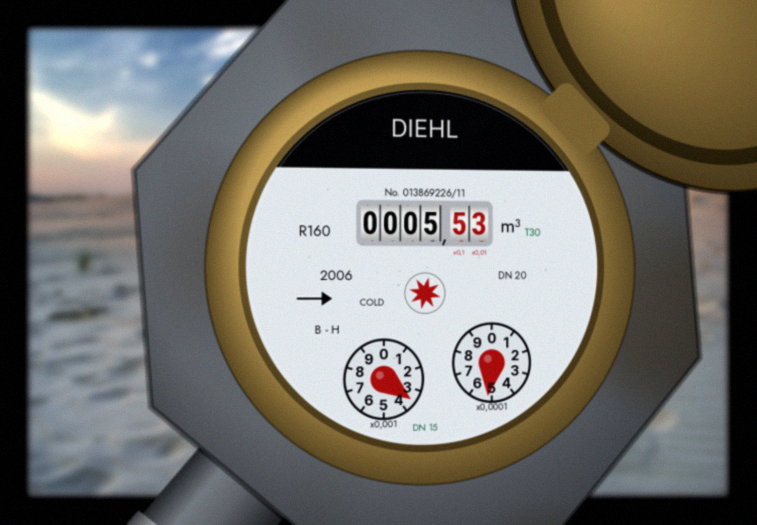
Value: 5.5335 m³
